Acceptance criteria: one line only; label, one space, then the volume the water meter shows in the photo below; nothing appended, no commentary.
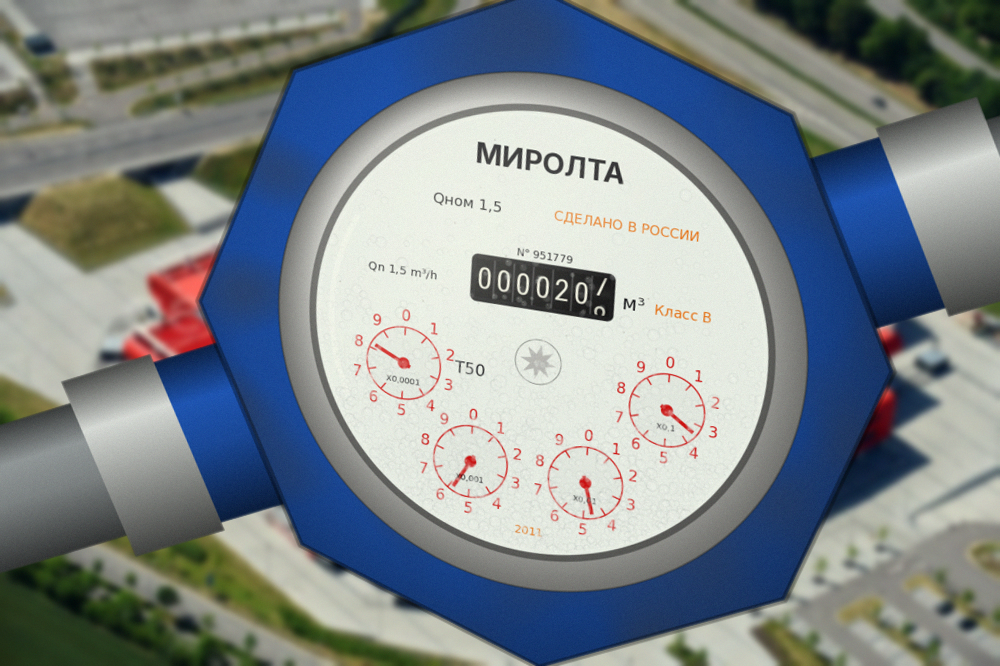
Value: 207.3458 m³
